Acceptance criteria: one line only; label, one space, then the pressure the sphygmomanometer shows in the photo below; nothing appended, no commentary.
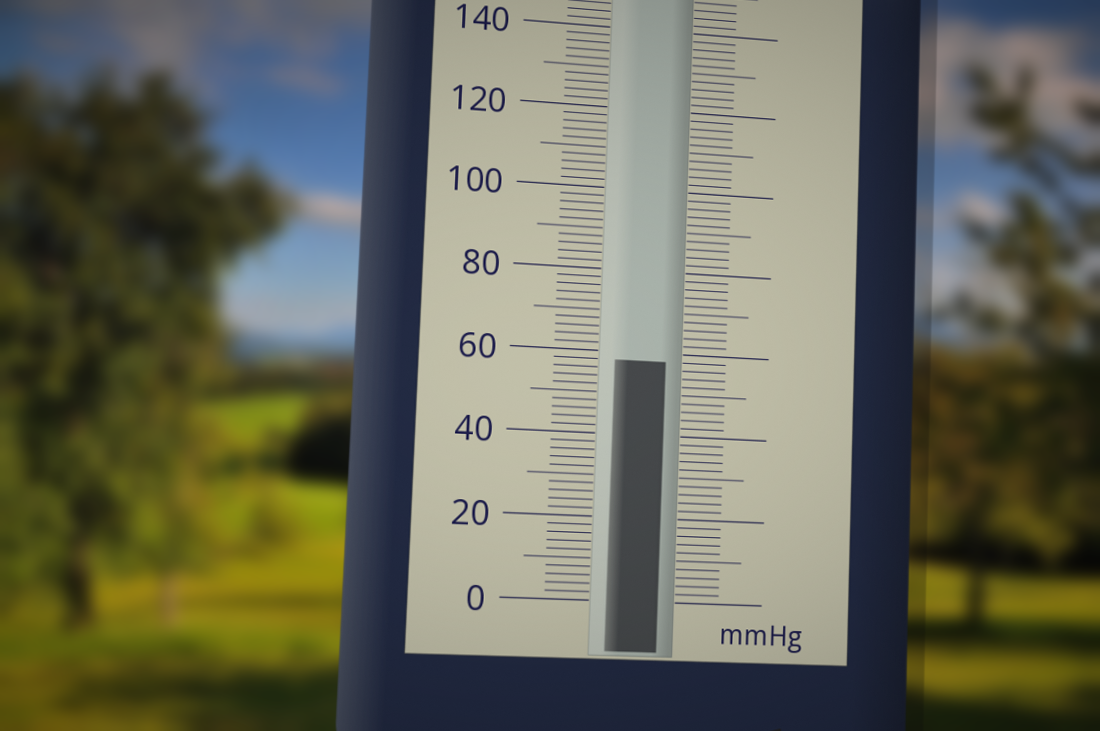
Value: 58 mmHg
